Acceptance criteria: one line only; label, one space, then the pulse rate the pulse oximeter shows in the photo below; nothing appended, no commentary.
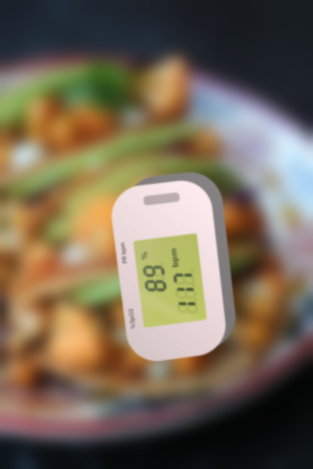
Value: 117 bpm
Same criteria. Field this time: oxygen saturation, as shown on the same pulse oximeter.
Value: 89 %
